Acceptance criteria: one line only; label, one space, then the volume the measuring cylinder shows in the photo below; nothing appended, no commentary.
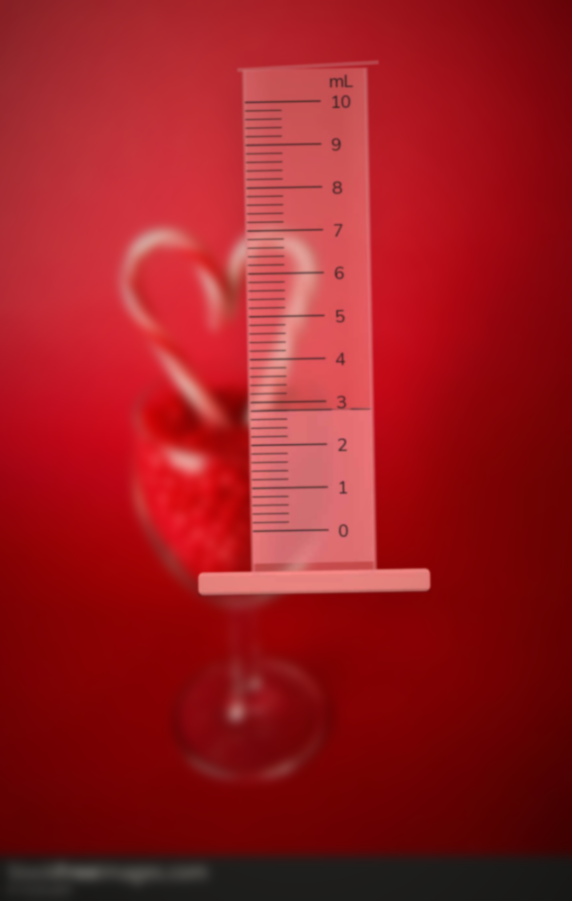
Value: 2.8 mL
